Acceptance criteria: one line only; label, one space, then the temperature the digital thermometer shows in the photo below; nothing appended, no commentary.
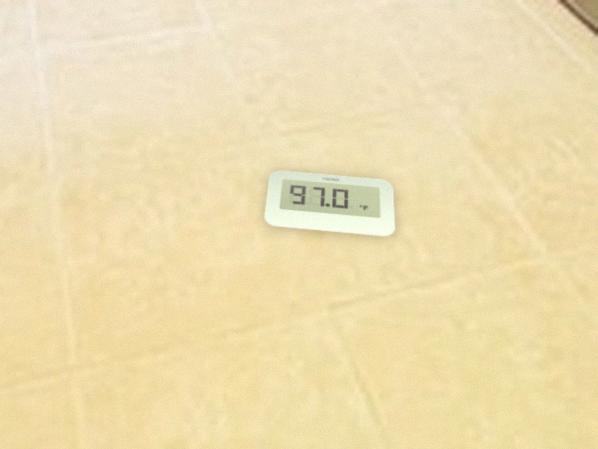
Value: 97.0 °F
